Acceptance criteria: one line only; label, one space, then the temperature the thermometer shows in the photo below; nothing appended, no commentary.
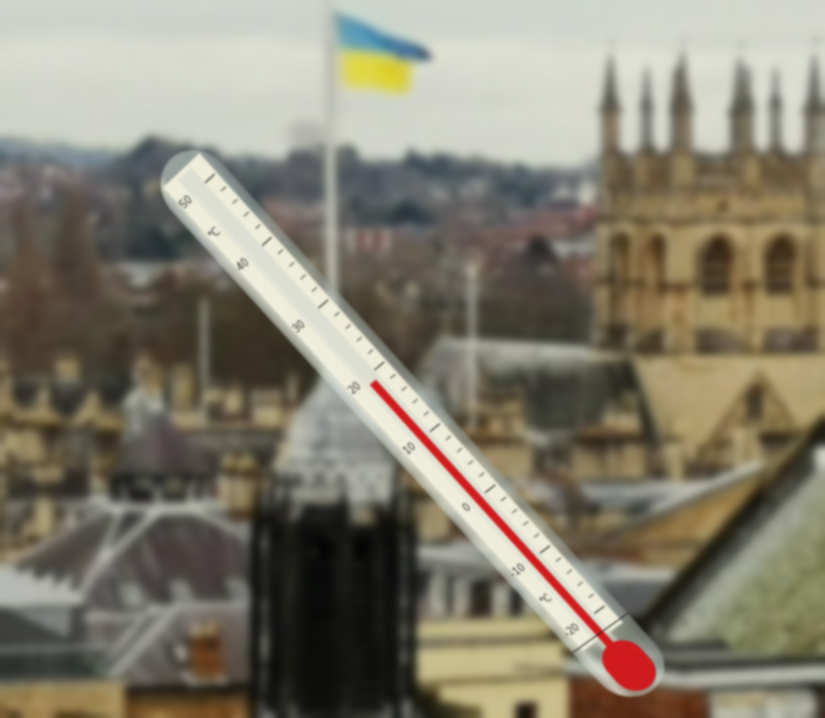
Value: 19 °C
